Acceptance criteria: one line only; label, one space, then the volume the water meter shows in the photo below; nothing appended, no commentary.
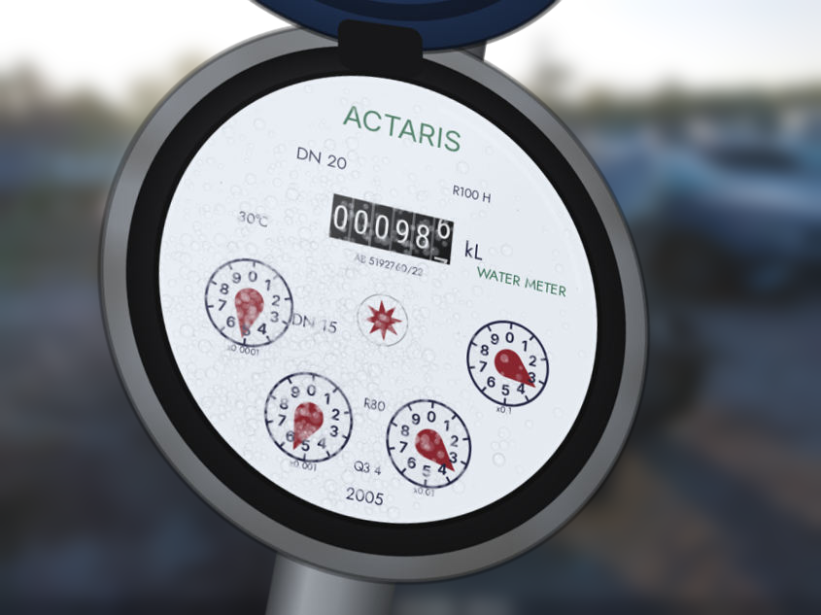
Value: 986.3355 kL
